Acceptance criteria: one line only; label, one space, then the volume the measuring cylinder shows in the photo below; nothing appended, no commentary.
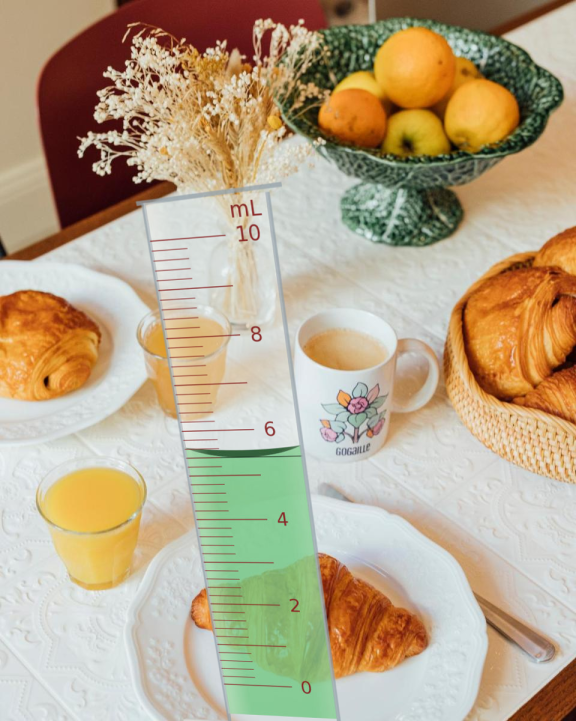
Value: 5.4 mL
